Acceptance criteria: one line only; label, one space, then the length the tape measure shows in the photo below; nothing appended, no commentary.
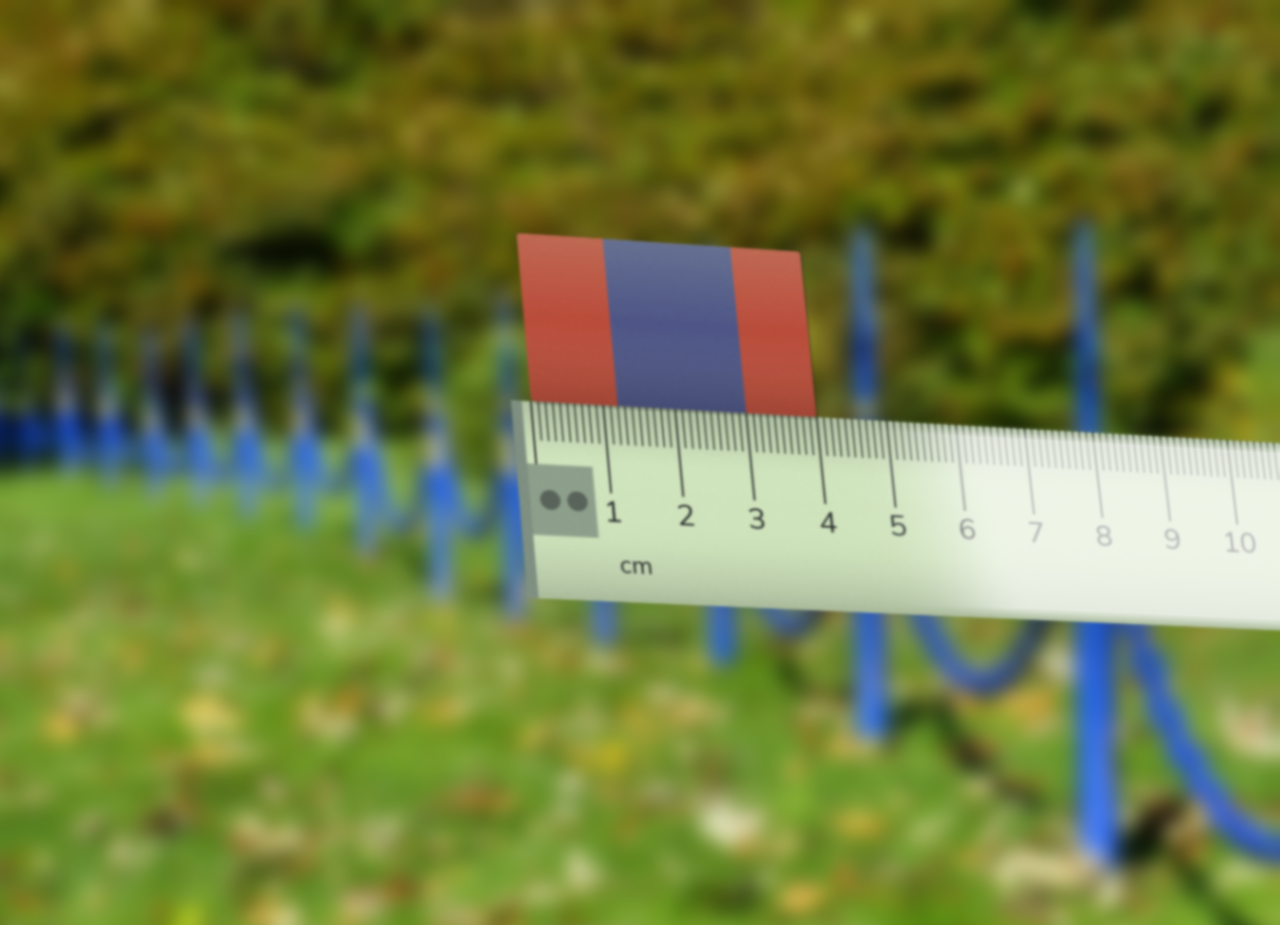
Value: 4 cm
